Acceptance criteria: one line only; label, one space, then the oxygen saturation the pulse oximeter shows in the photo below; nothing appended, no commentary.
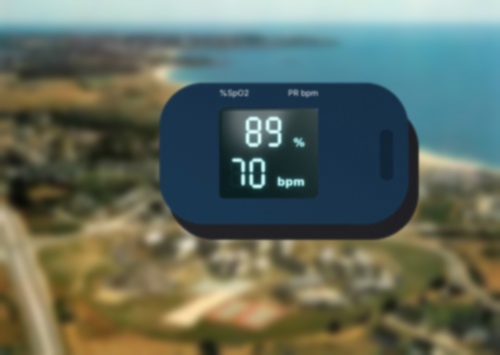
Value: 89 %
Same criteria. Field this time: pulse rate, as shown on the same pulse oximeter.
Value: 70 bpm
